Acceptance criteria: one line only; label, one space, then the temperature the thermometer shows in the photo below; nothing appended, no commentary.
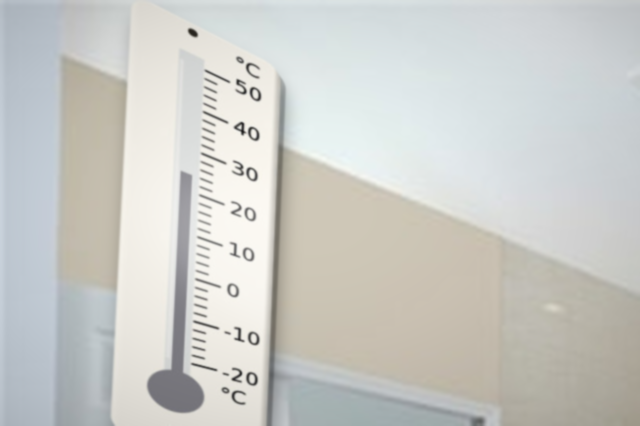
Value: 24 °C
